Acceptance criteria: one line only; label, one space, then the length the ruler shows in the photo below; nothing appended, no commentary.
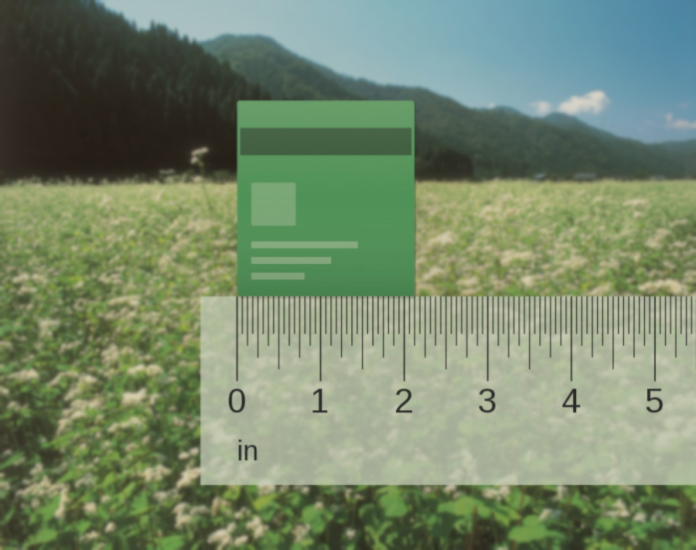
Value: 2.125 in
